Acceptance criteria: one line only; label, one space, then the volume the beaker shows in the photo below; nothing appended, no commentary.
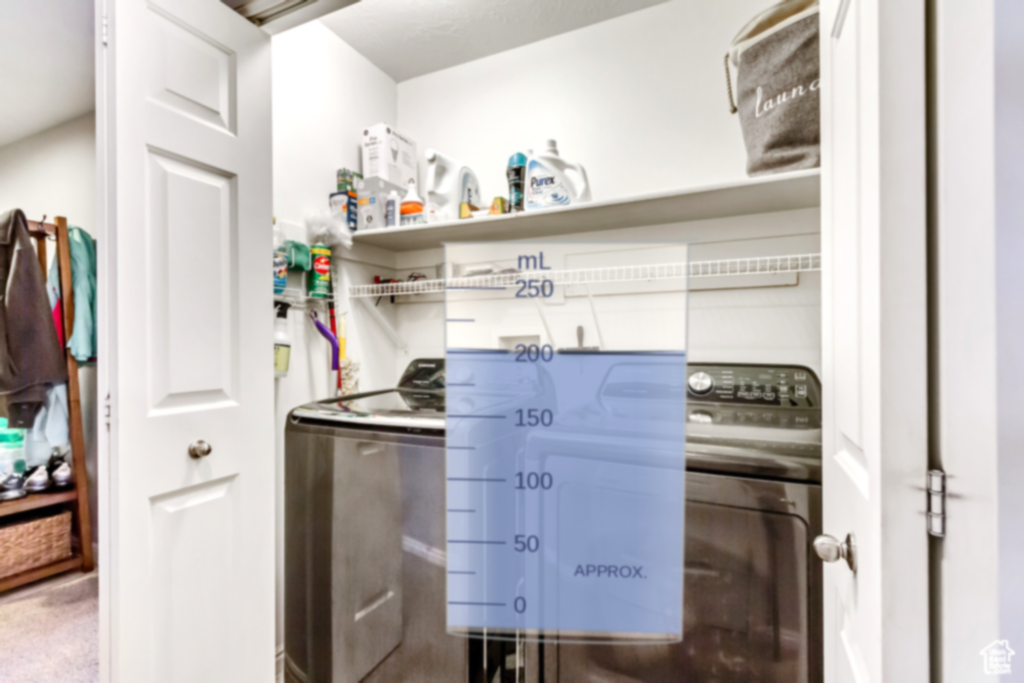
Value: 200 mL
